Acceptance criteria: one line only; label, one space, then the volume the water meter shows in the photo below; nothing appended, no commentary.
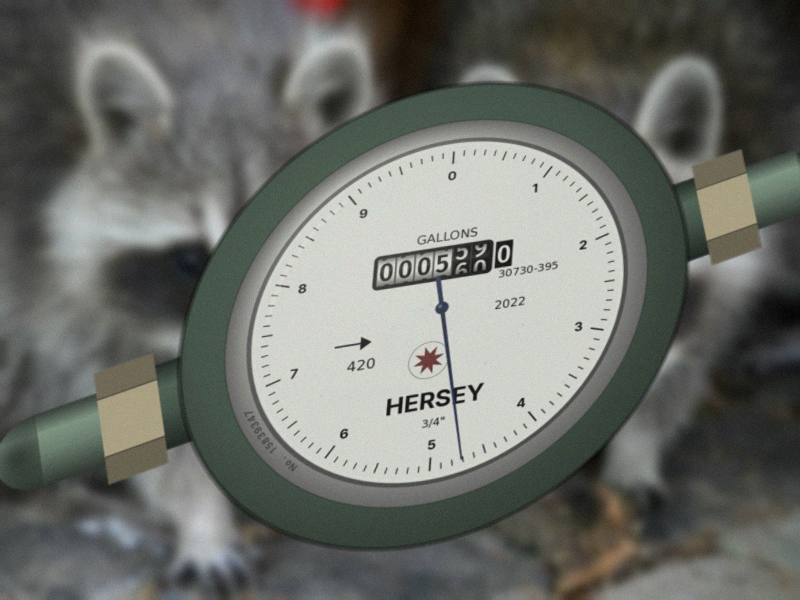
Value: 5594.7 gal
